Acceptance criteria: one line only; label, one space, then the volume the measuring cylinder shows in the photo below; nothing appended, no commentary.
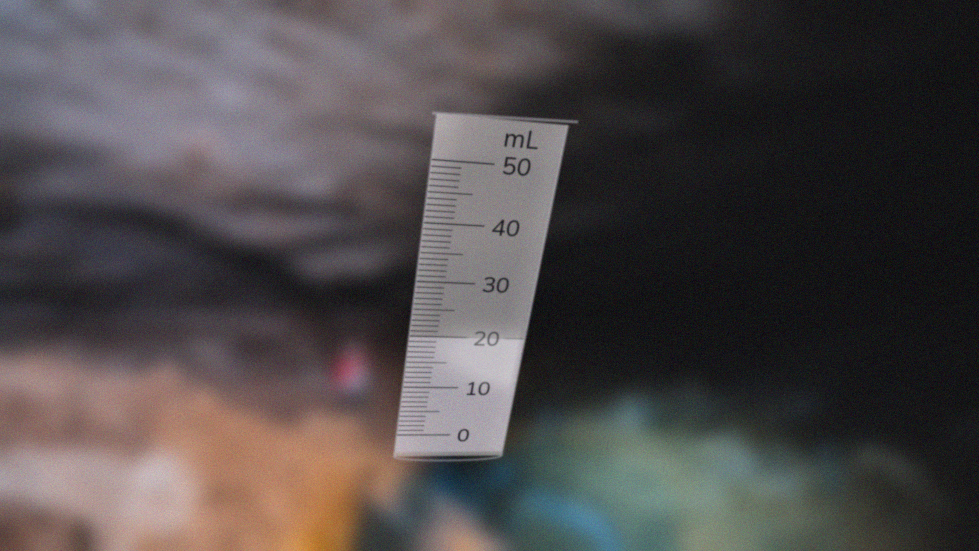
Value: 20 mL
